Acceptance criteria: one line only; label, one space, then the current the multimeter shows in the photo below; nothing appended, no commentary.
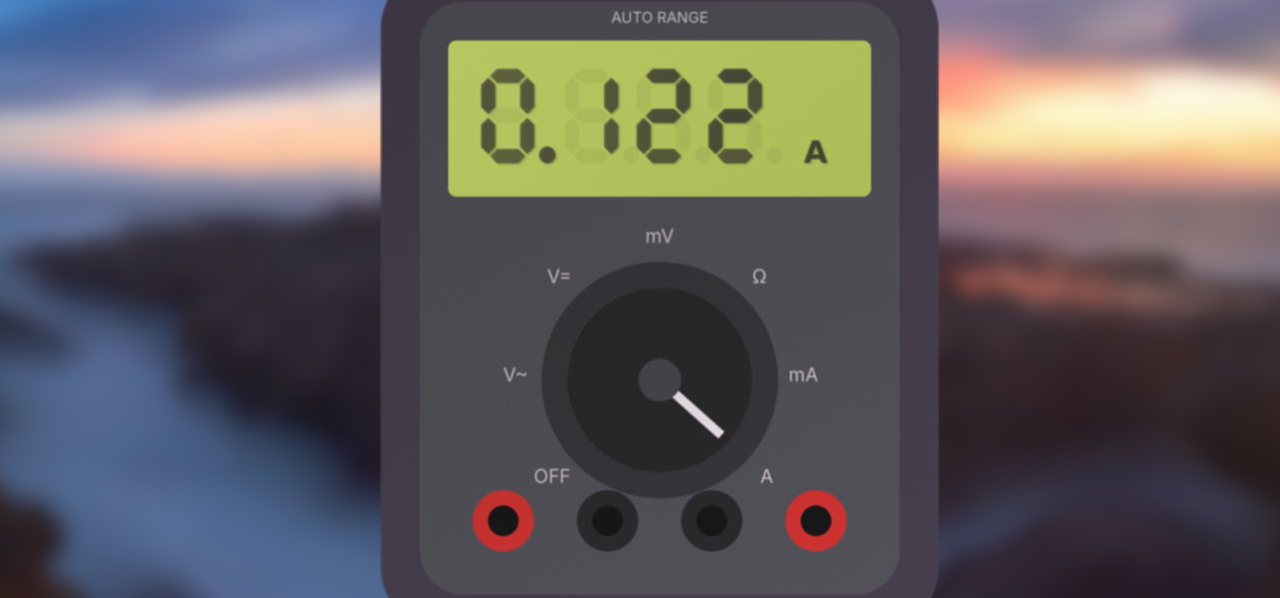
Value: 0.122 A
